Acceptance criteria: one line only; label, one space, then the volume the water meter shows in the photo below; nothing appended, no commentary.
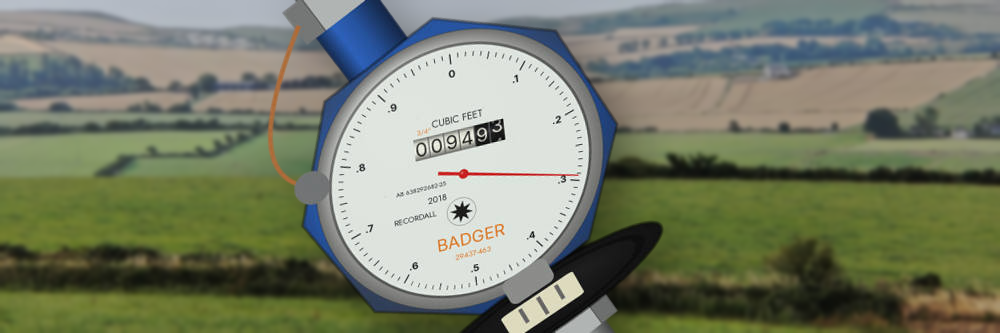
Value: 9493.29 ft³
